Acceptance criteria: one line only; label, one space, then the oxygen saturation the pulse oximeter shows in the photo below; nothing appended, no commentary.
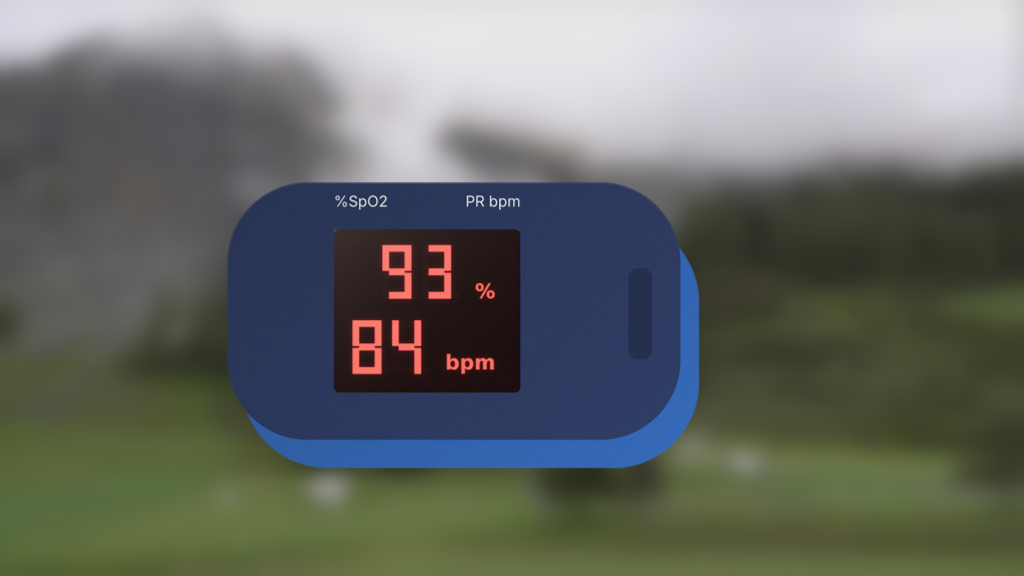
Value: 93 %
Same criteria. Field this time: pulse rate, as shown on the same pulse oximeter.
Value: 84 bpm
